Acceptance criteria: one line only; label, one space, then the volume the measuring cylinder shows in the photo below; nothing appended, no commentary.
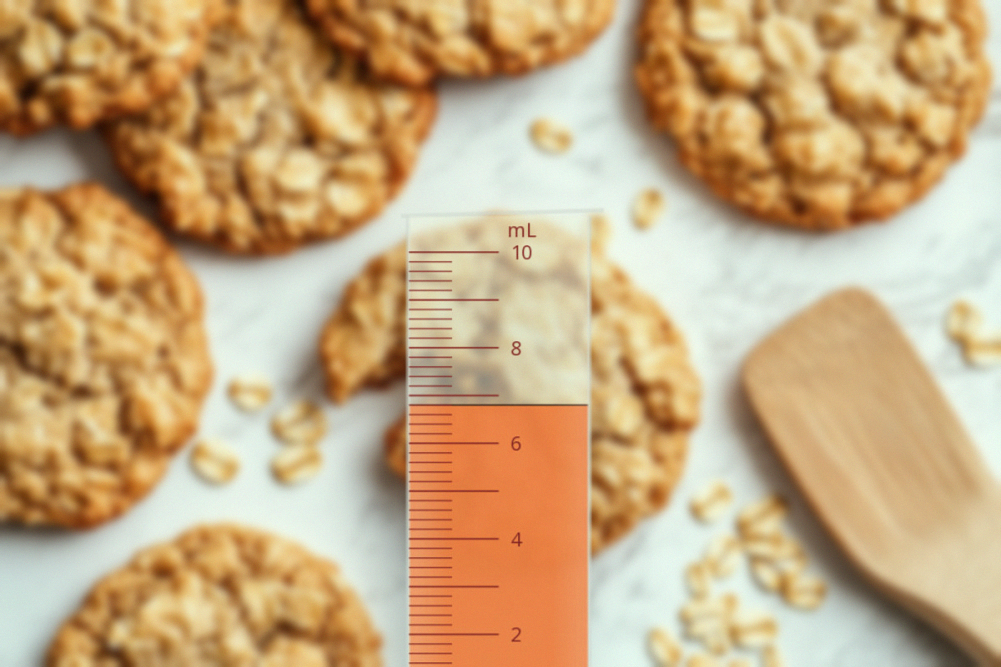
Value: 6.8 mL
